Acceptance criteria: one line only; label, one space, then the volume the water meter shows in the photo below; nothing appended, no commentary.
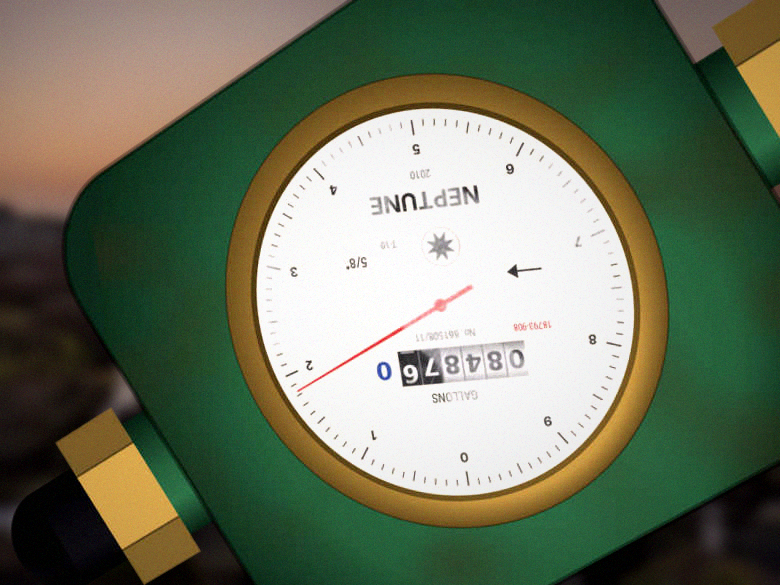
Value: 848761.8 gal
